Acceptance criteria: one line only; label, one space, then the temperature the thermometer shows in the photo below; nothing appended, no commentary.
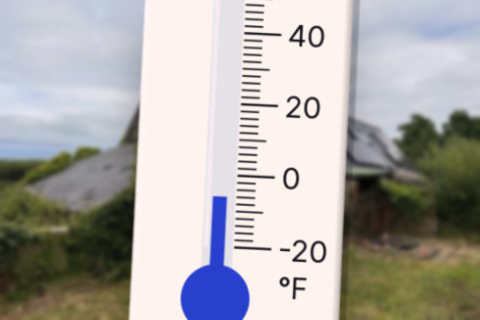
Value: -6 °F
